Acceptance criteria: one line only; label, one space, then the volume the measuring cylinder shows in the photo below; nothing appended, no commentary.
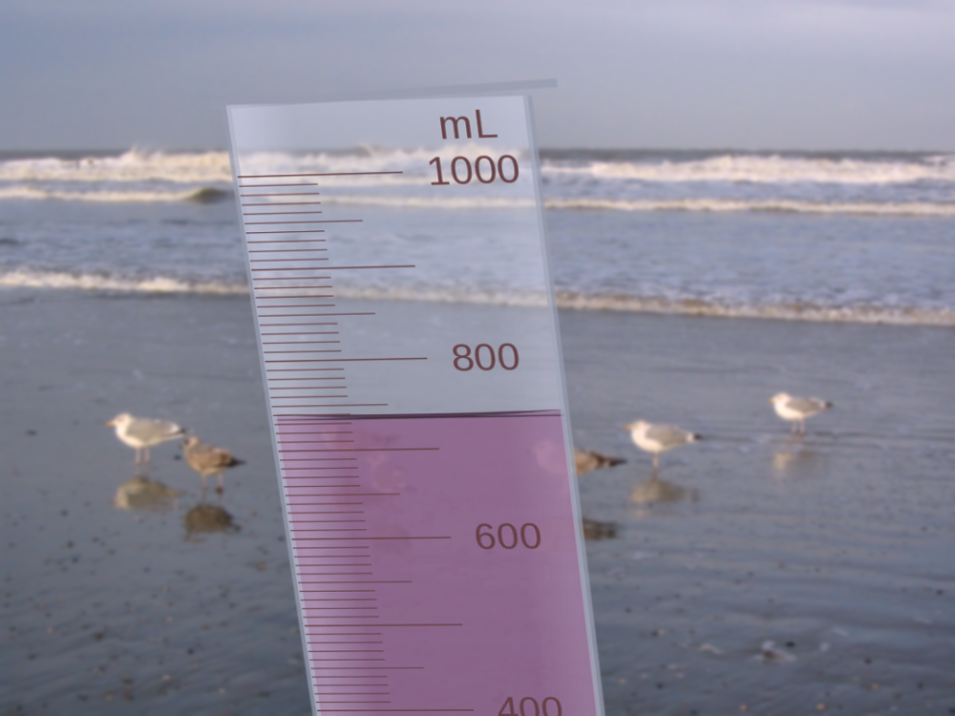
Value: 735 mL
